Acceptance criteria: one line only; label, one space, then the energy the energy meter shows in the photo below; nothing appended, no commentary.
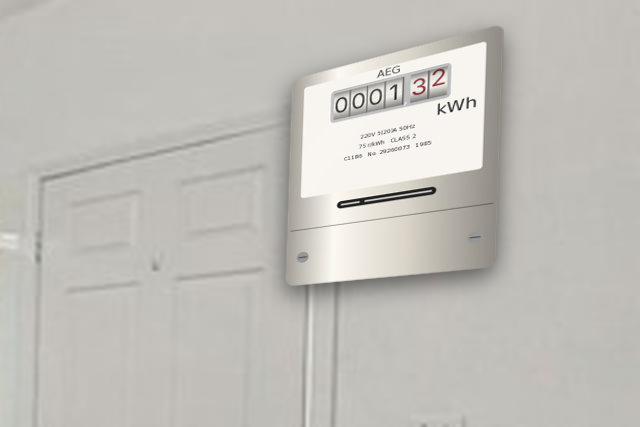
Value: 1.32 kWh
